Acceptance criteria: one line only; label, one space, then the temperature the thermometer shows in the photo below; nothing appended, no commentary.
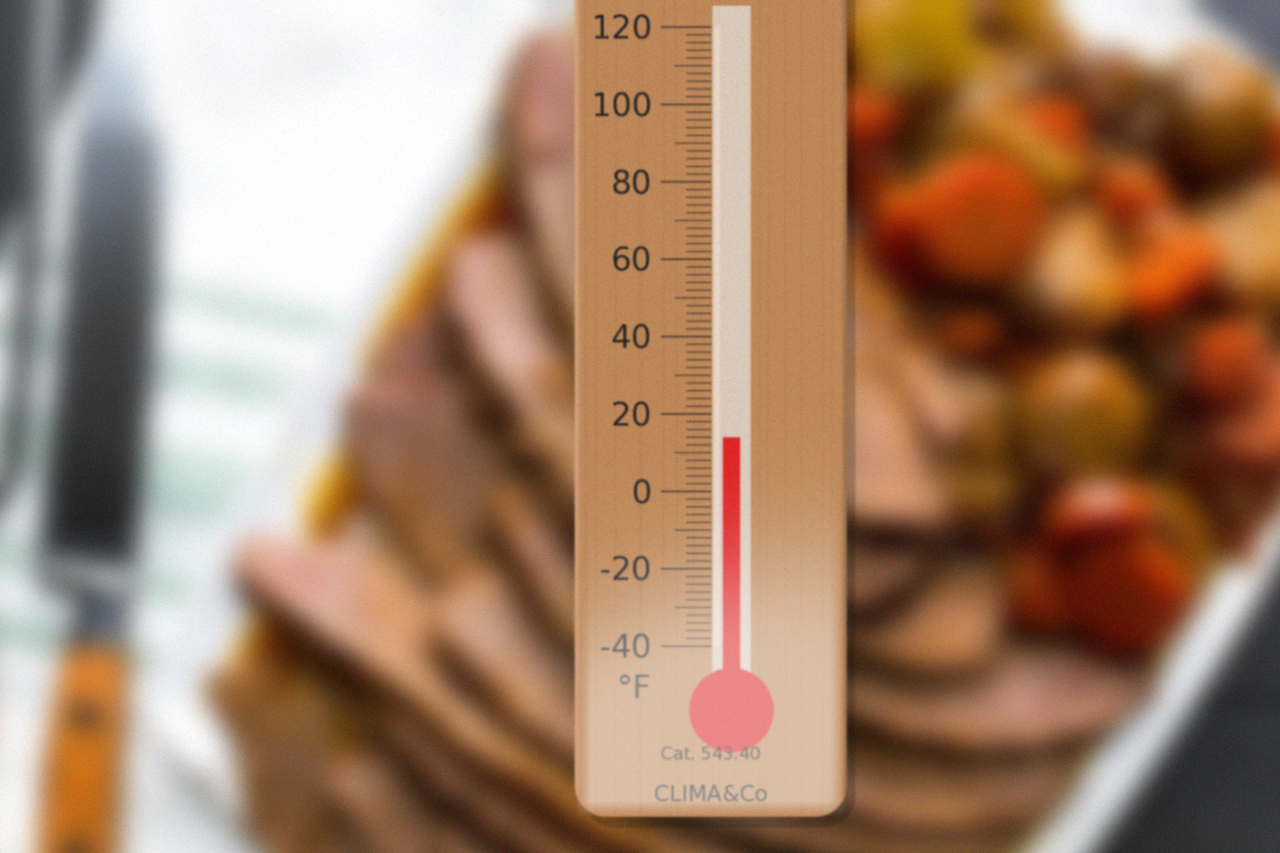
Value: 14 °F
